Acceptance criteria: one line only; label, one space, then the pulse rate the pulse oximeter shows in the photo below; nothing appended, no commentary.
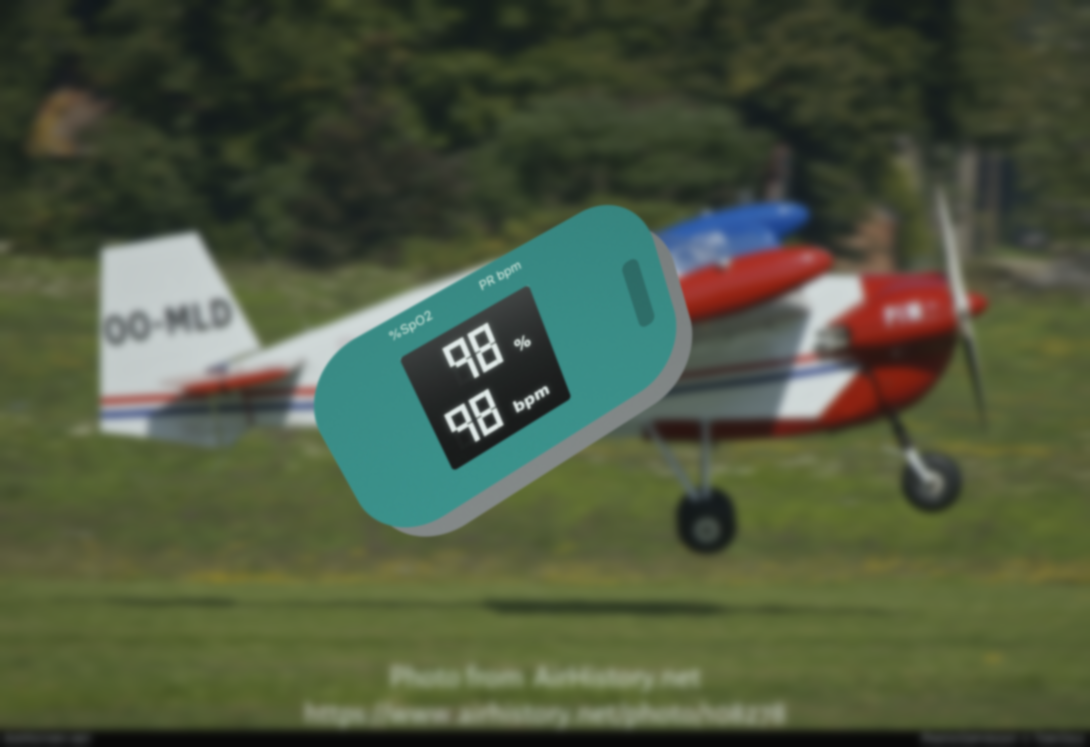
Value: 98 bpm
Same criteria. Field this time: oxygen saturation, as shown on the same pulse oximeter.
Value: 98 %
